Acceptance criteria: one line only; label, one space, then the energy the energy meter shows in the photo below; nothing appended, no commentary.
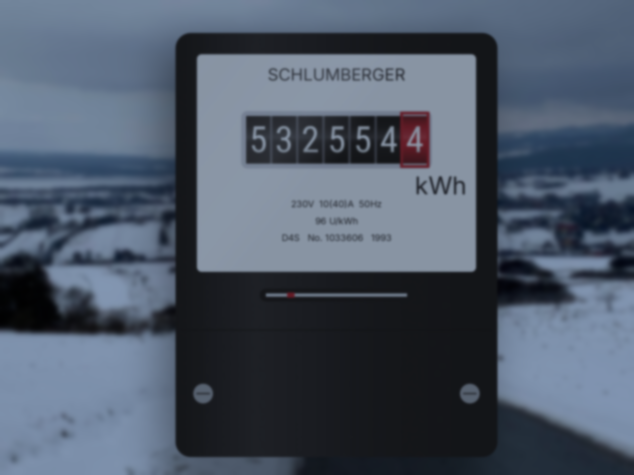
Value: 532554.4 kWh
